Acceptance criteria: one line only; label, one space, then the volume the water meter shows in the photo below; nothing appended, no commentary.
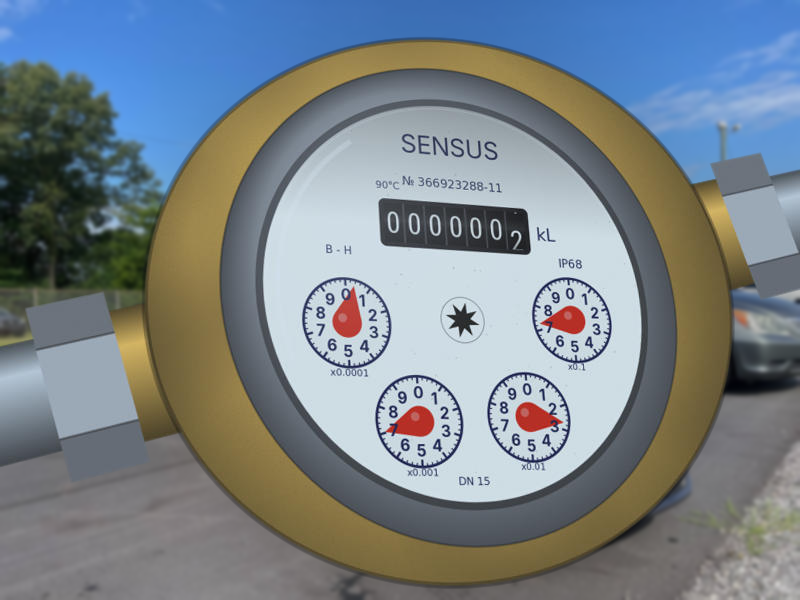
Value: 1.7270 kL
